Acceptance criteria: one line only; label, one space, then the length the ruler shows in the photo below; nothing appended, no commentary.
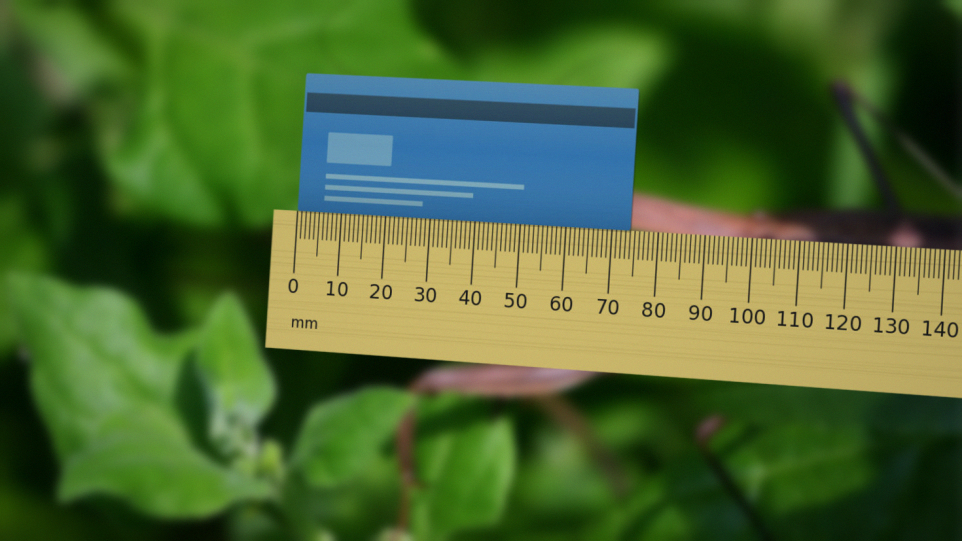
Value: 74 mm
